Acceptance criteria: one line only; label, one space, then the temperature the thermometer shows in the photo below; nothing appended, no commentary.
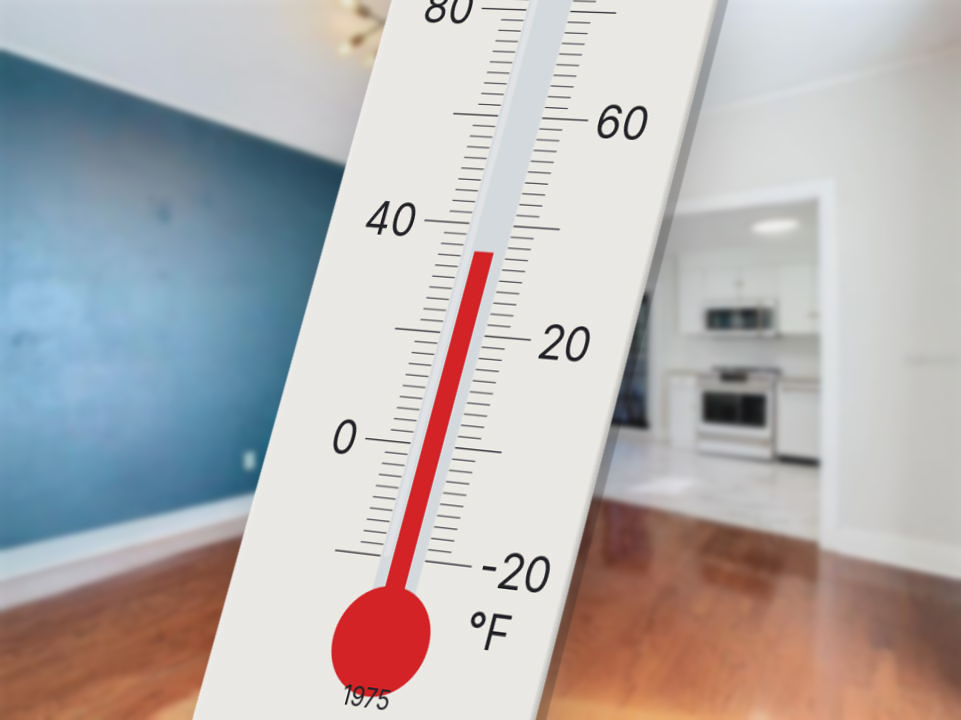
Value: 35 °F
